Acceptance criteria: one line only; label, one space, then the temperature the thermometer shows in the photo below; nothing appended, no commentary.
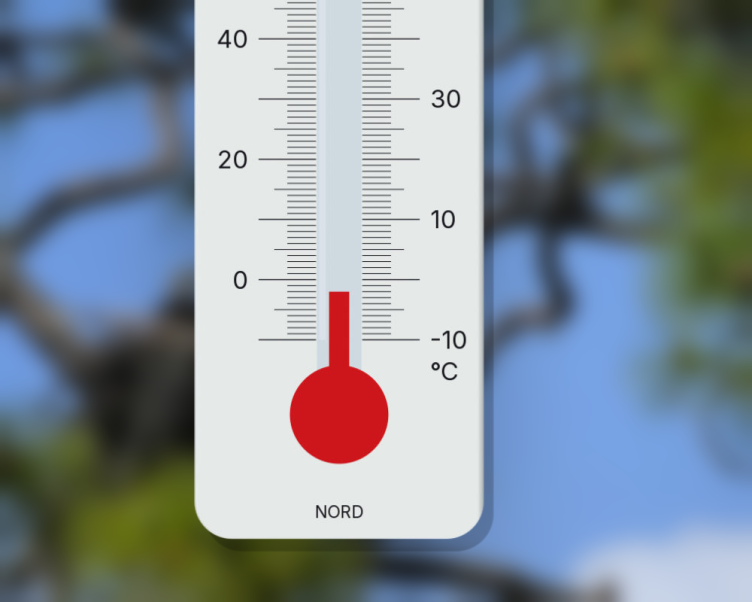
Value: -2 °C
